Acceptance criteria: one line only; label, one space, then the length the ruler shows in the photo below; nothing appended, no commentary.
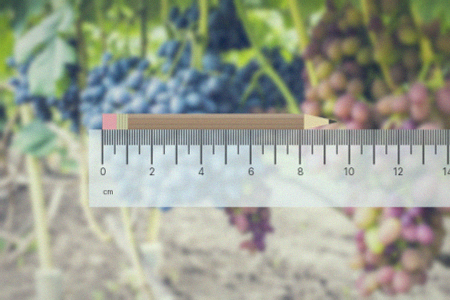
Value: 9.5 cm
